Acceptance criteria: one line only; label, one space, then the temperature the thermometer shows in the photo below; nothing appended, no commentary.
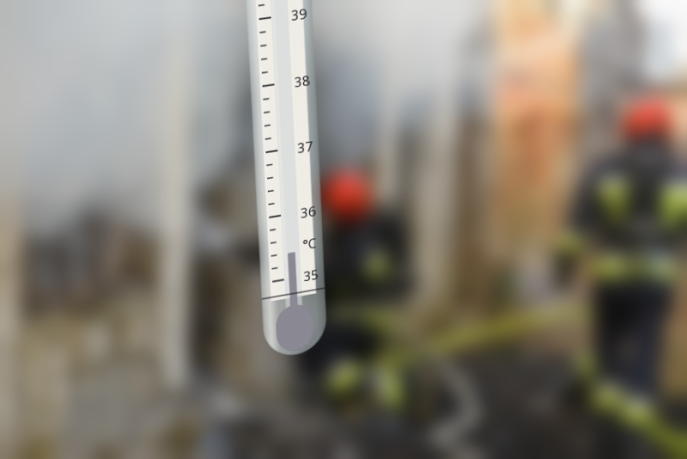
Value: 35.4 °C
